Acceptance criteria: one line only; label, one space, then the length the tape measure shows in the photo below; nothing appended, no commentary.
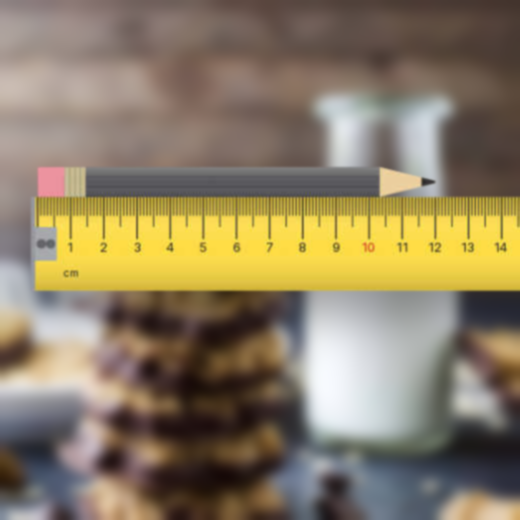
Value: 12 cm
